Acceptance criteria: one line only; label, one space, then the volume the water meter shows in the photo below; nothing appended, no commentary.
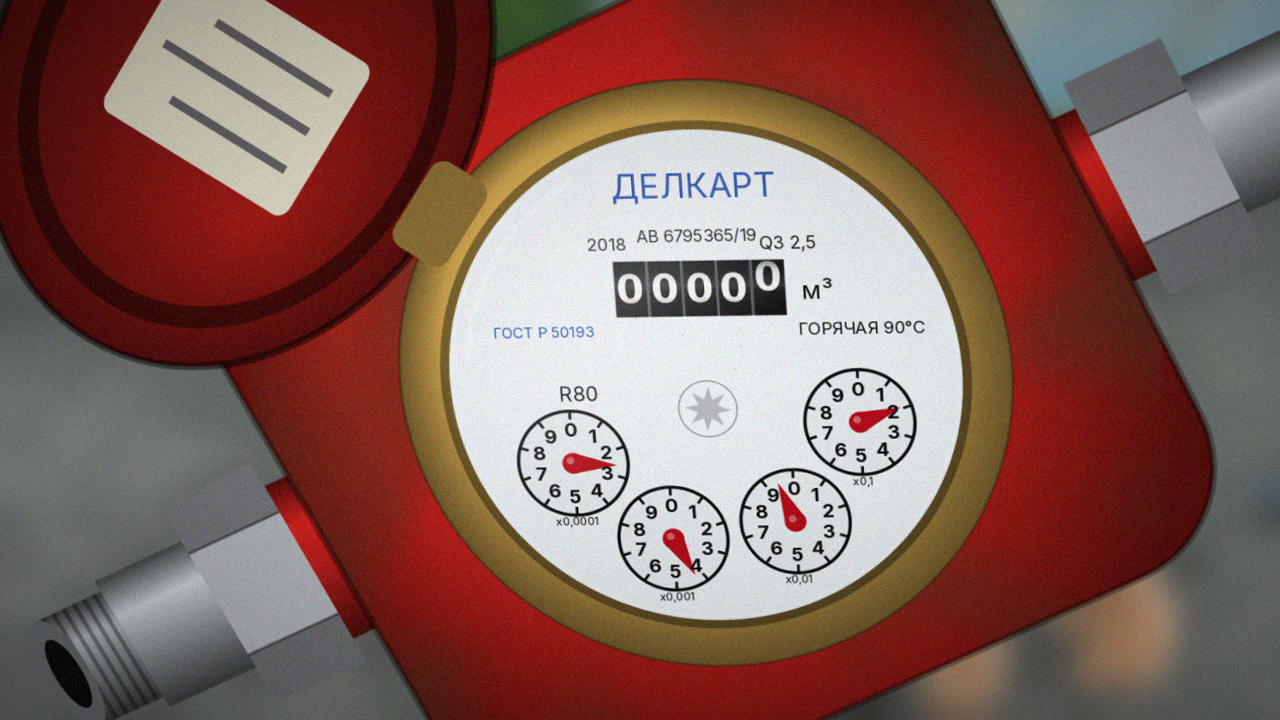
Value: 0.1942 m³
